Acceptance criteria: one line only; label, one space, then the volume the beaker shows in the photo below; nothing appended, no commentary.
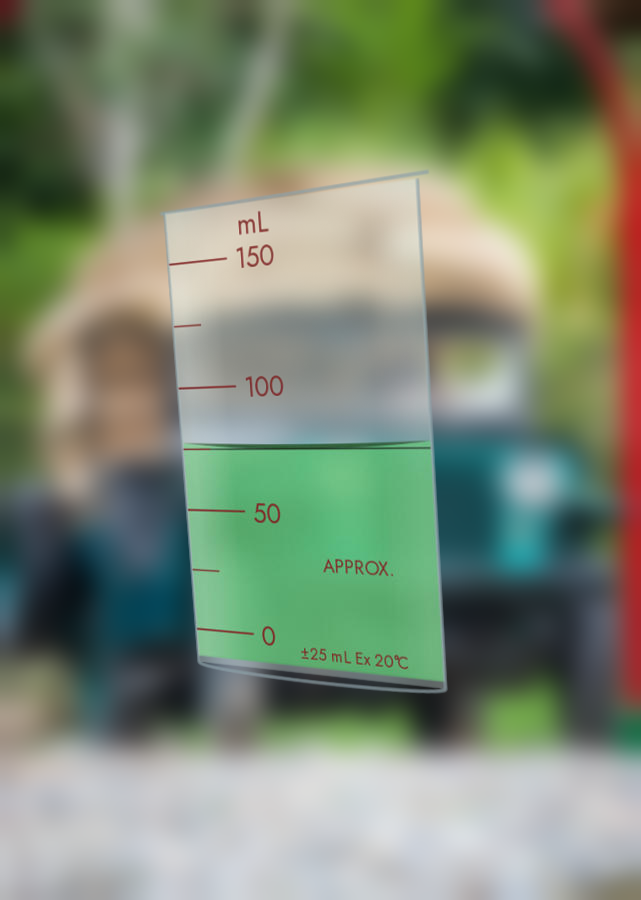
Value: 75 mL
